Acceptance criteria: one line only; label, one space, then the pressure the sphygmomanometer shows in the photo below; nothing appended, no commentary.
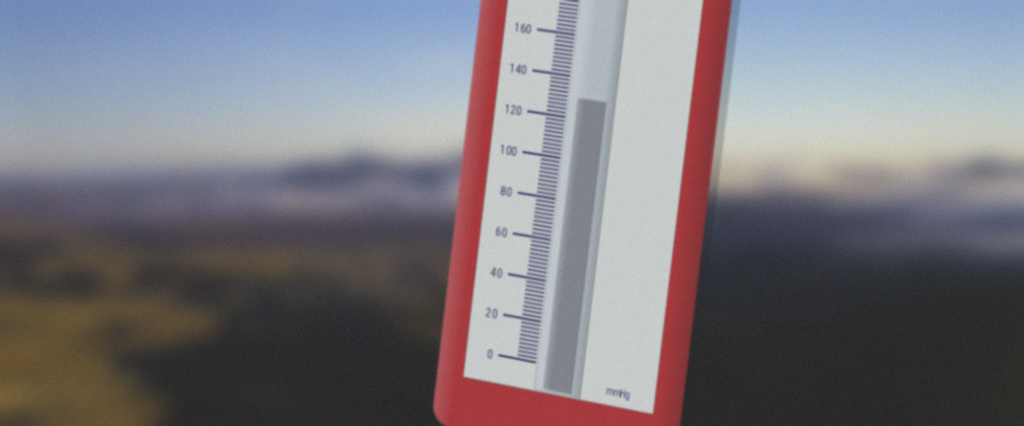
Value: 130 mmHg
